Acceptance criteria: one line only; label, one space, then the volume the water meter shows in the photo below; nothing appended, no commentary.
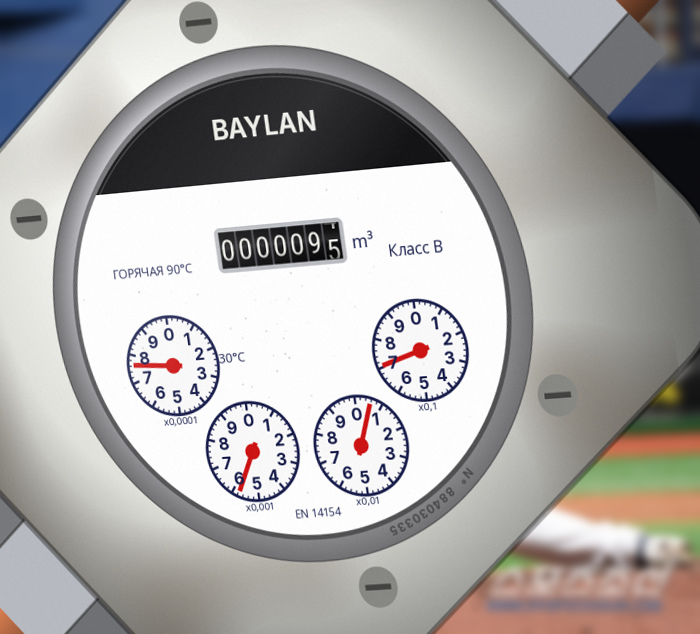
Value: 94.7057 m³
